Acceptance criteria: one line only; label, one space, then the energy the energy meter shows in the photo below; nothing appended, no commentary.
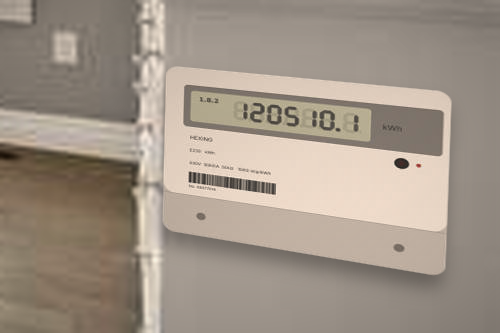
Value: 120510.1 kWh
